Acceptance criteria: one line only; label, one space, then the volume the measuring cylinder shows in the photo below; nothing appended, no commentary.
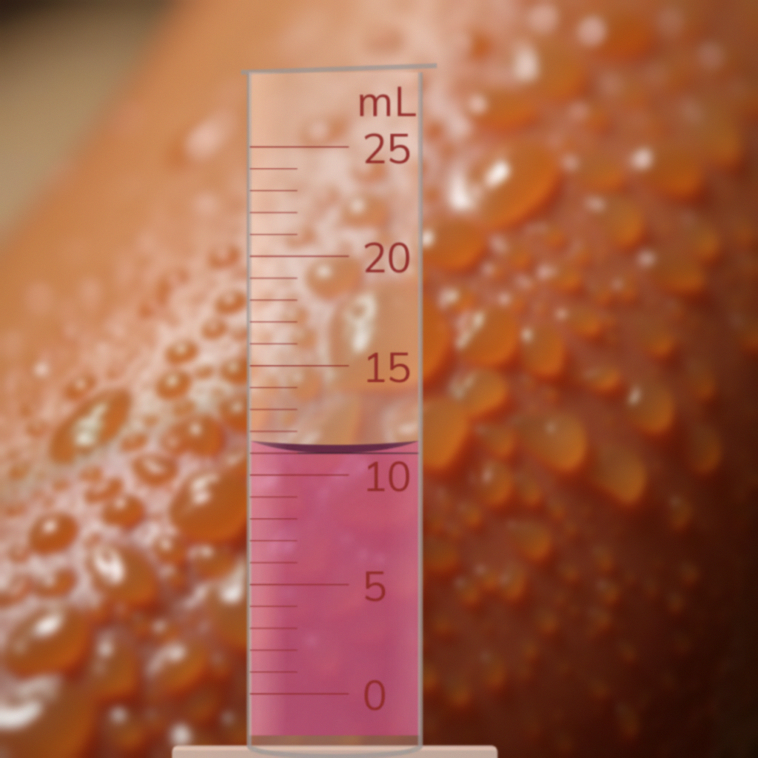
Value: 11 mL
